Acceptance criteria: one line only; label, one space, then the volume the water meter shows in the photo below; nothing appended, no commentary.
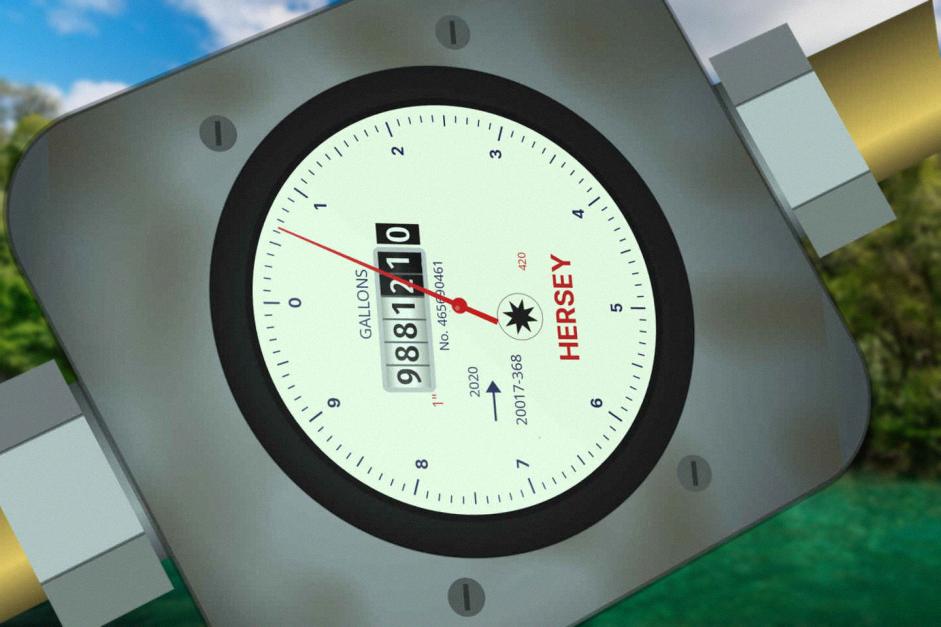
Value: 9881210.6 gal
